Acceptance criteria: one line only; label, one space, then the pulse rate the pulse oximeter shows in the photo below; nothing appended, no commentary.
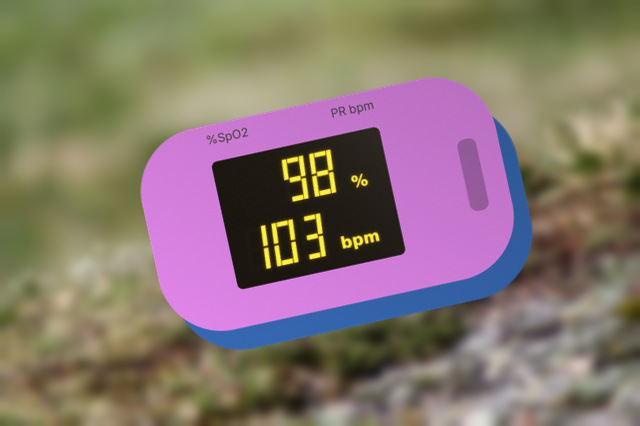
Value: 103 bpm
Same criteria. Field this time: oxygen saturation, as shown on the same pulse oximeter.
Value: 98 %
